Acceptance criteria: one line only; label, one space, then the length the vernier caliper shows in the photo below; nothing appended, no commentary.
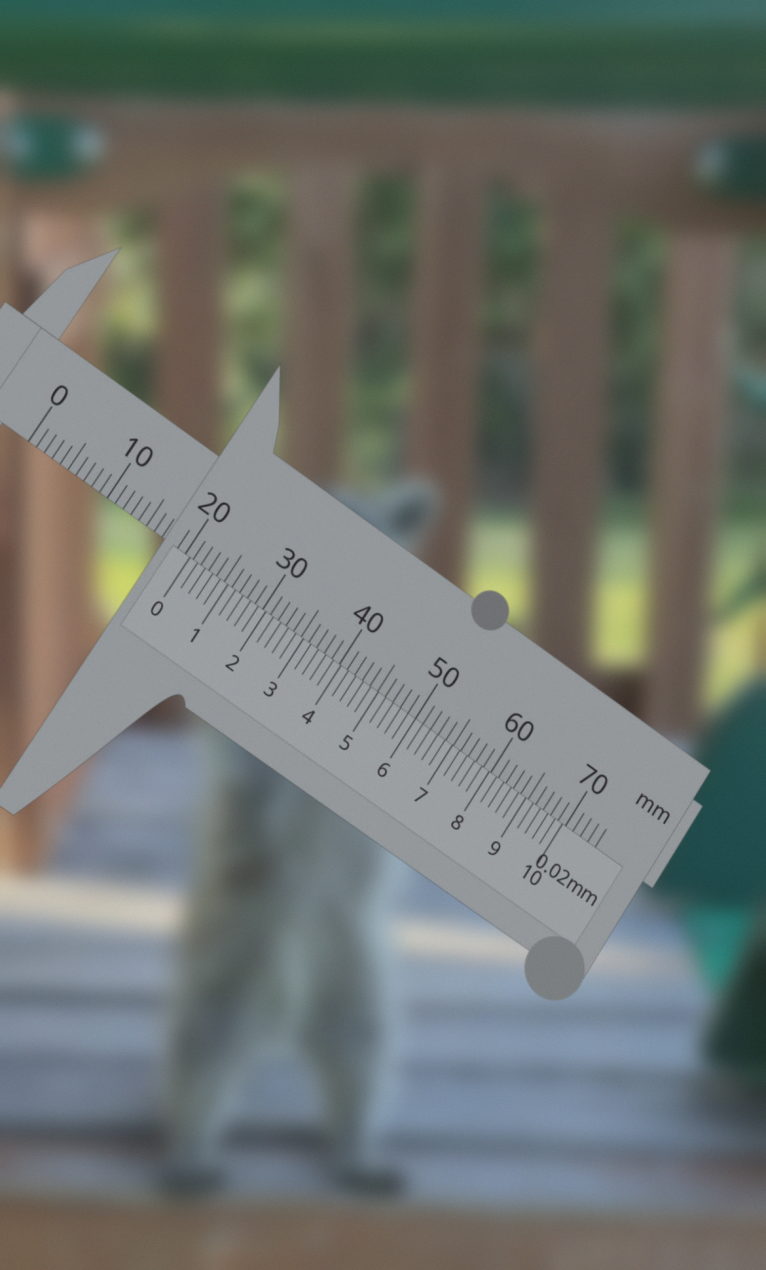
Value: 20.6 mm
